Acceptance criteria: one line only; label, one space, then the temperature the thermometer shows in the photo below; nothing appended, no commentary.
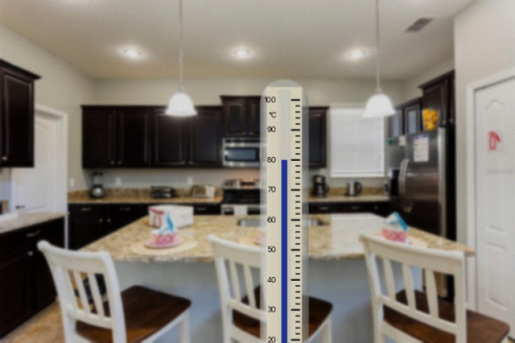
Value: 80 °C
